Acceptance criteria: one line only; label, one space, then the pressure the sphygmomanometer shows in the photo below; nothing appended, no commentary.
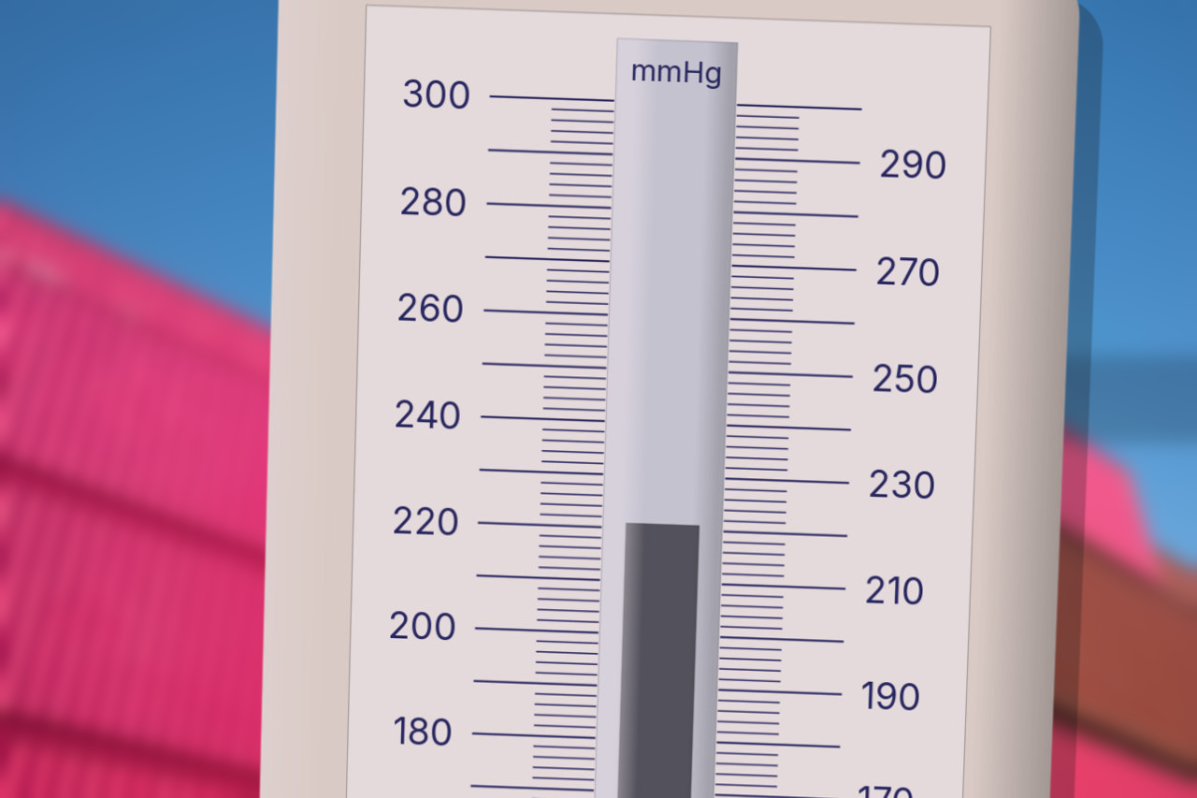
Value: 221 mmHg
